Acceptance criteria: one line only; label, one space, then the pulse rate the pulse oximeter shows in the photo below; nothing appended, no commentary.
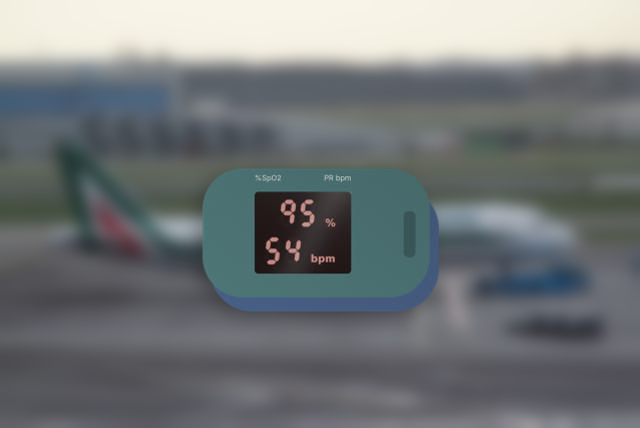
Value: 54 bpm
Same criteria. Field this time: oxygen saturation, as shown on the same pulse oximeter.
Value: 95 %
